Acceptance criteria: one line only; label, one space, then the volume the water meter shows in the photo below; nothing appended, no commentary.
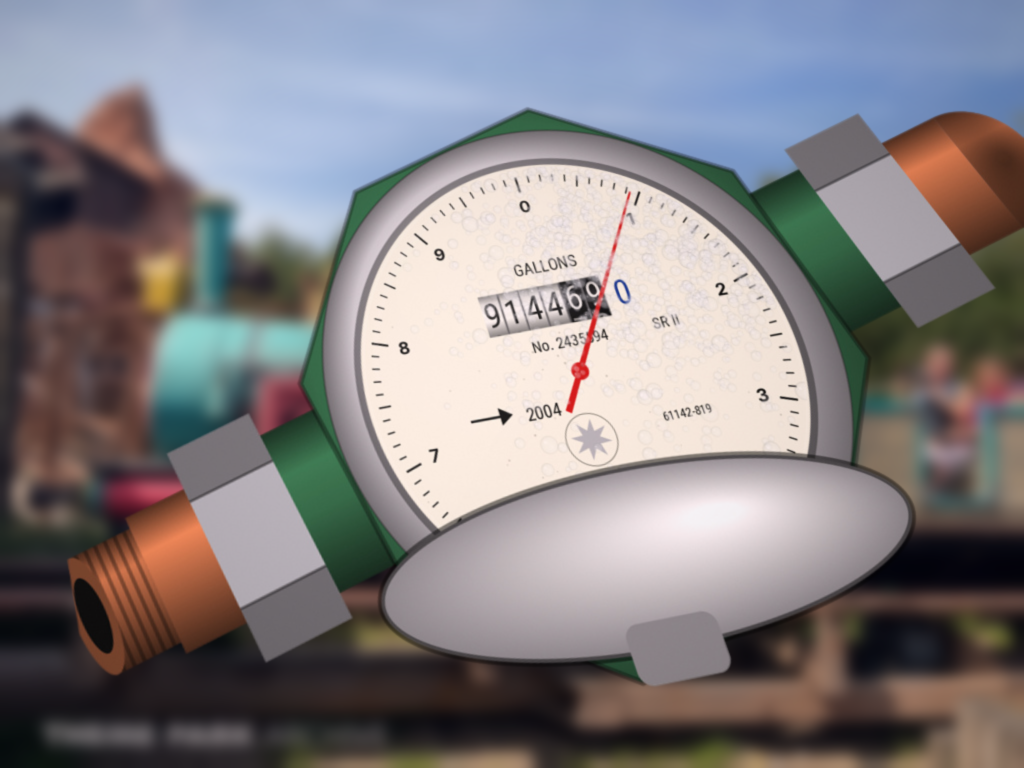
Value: 9144690.9 gal
